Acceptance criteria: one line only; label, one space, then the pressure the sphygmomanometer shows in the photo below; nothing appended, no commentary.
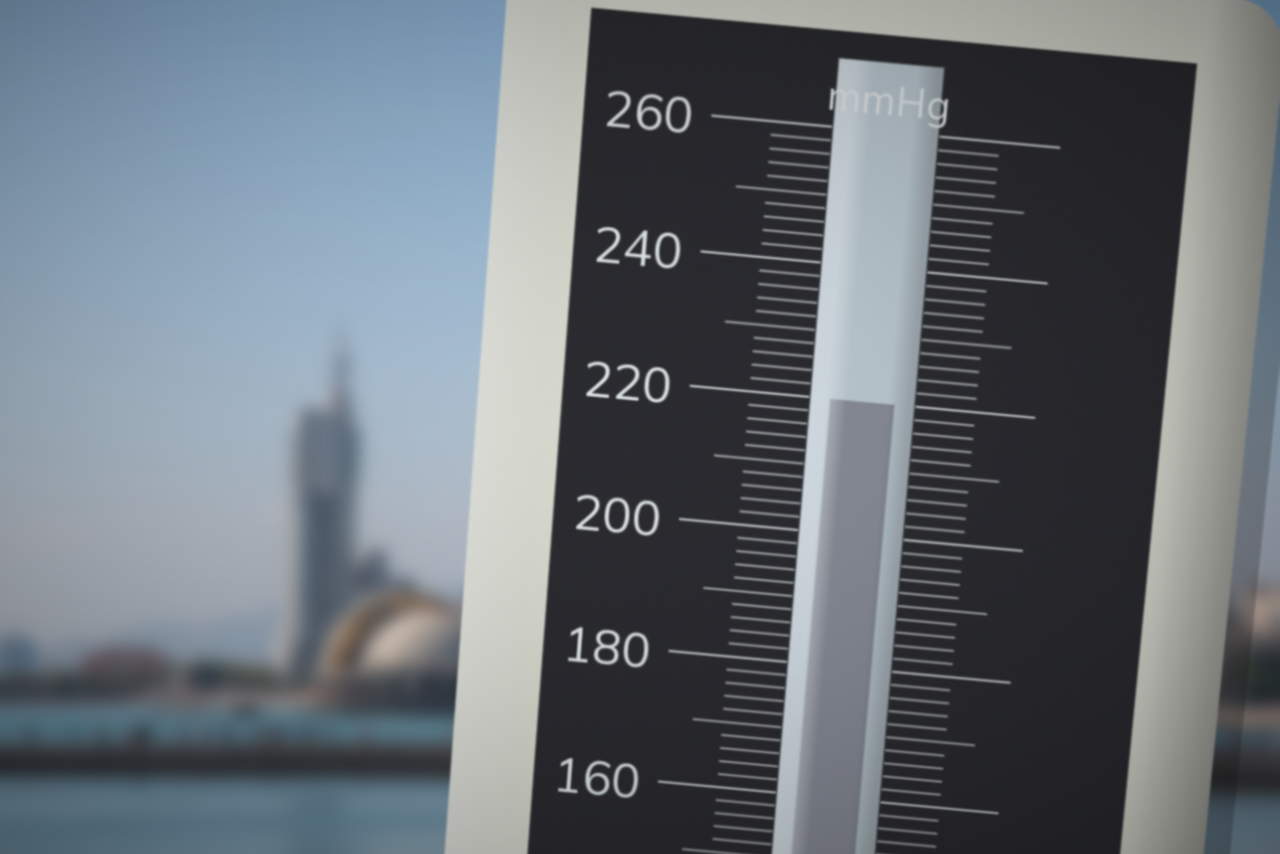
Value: 220 mmHg
